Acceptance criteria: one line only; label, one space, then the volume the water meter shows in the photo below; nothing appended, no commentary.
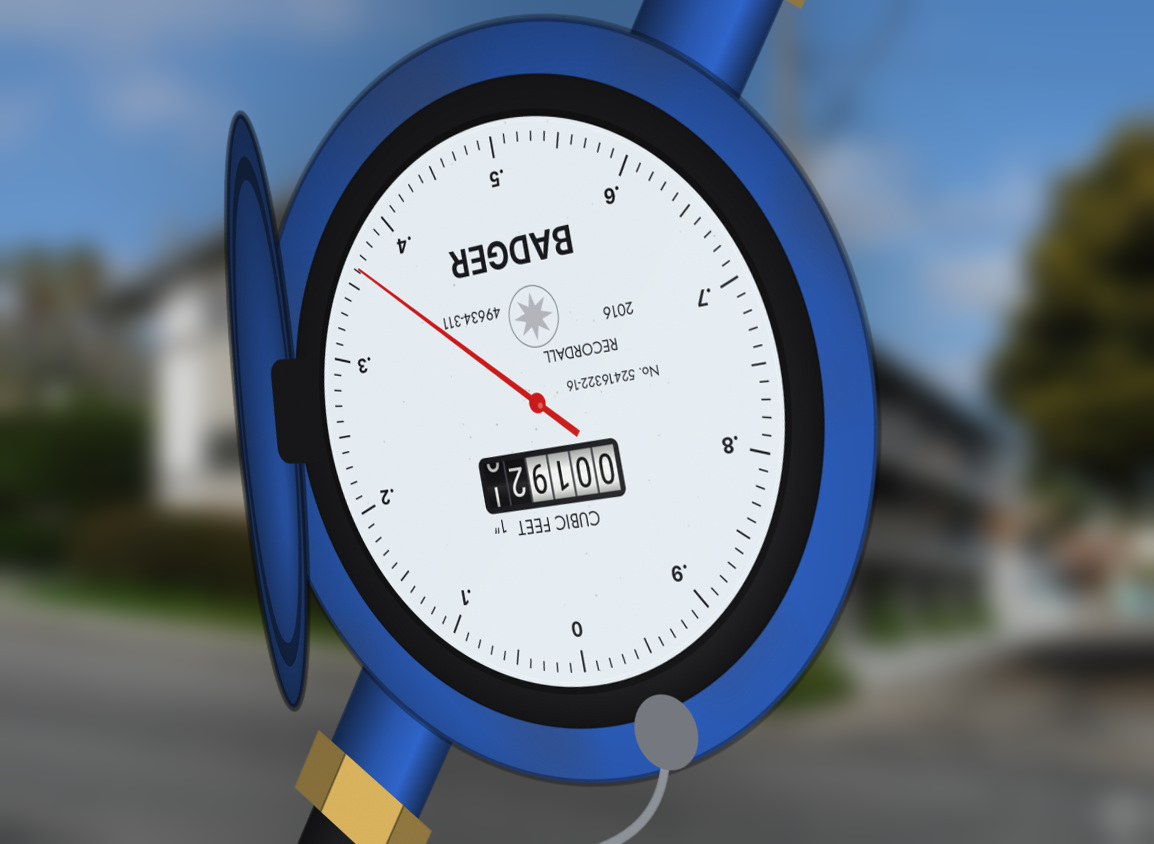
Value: 1921.36 ft³
